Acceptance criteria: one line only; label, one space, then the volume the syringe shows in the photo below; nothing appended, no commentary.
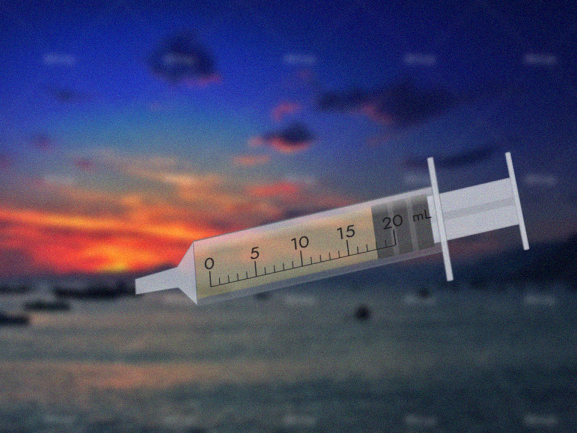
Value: 18 mL
